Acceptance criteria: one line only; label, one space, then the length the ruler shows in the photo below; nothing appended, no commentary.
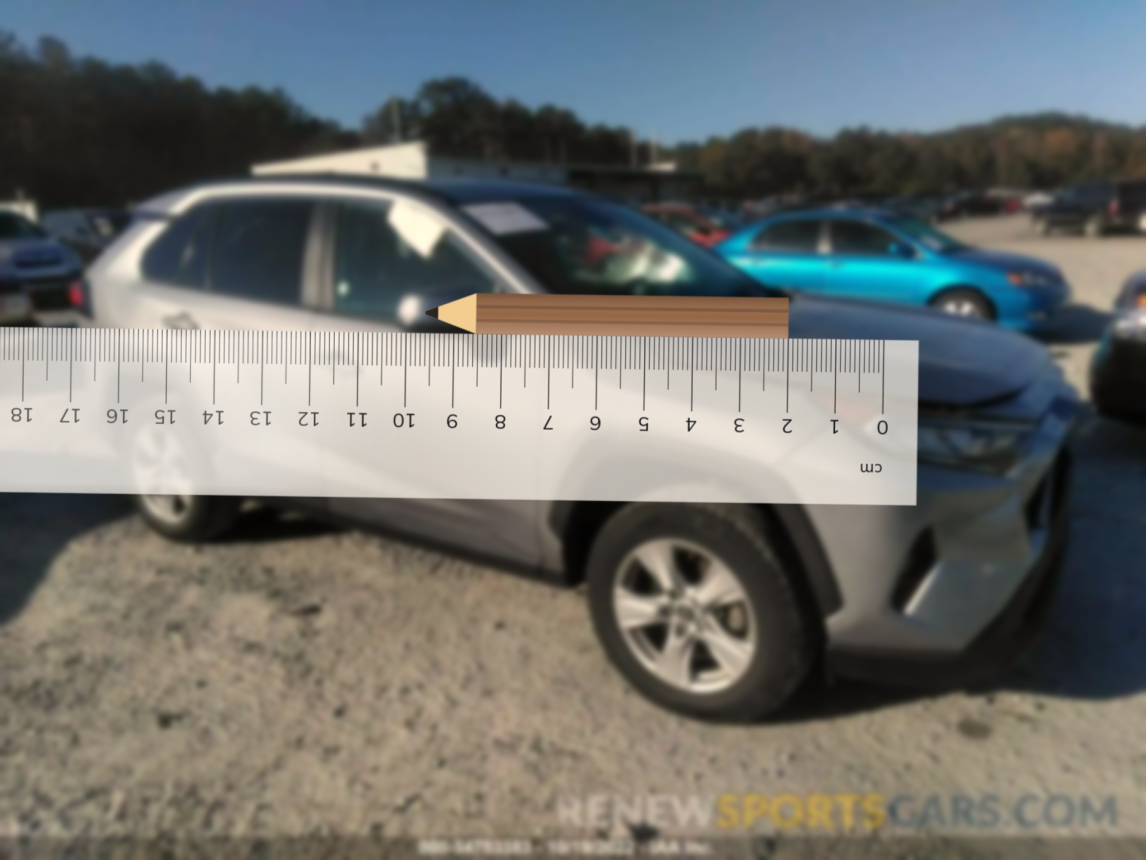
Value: 7.6 cm
